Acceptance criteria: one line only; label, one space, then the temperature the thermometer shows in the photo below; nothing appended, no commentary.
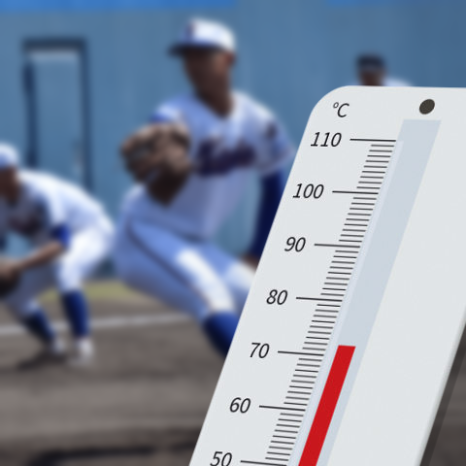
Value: 72 °C
